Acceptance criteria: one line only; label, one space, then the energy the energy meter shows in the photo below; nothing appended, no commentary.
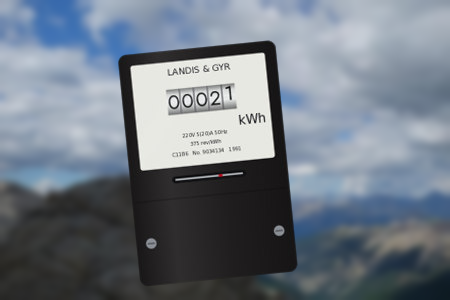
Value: 21 kWh
